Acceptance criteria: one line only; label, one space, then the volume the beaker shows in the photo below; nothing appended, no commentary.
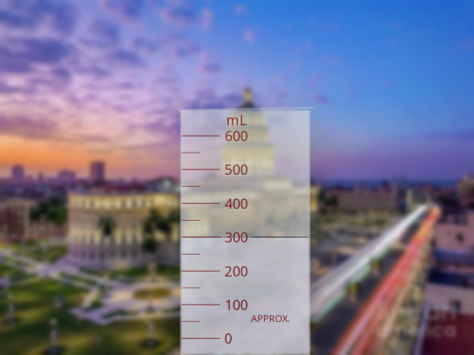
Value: 300 mL
